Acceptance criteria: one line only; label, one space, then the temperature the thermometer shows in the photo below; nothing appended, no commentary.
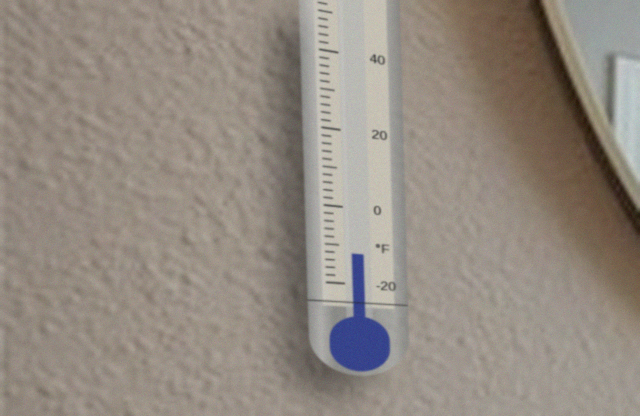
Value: -12 °F
